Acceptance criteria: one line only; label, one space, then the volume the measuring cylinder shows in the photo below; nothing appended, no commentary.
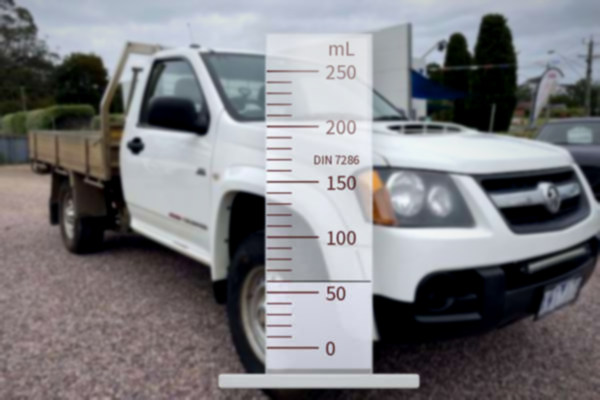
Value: 60 mL
